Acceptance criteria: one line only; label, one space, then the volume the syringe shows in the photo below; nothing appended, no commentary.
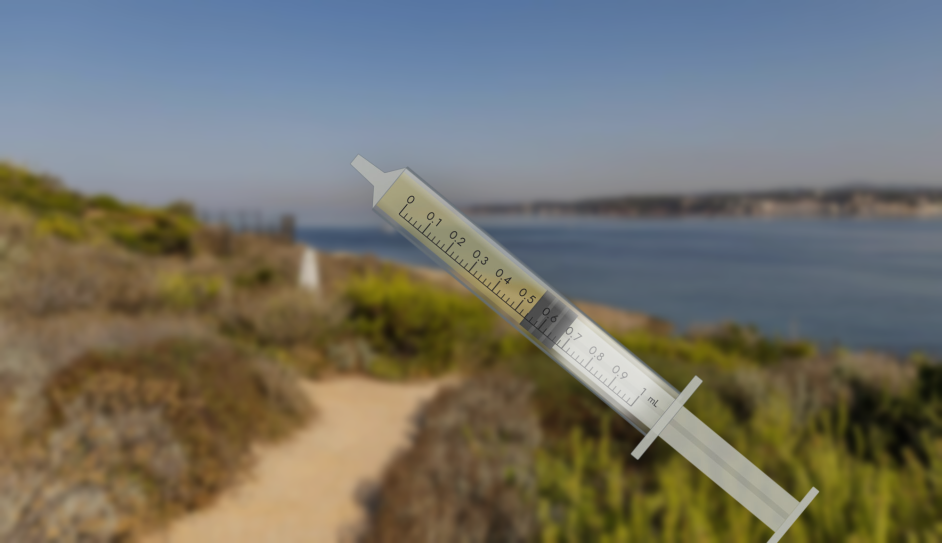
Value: 0.54 mL
